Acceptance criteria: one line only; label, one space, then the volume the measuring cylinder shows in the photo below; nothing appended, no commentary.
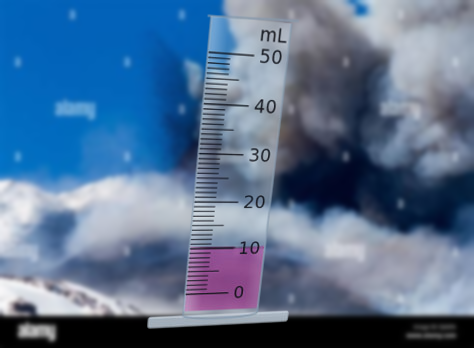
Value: 10 mL
